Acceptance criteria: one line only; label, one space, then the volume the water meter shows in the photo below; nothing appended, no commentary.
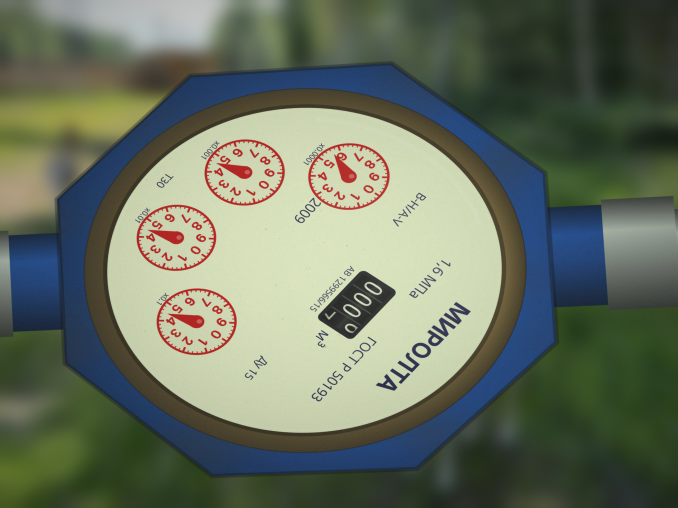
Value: 6.4445 m³
